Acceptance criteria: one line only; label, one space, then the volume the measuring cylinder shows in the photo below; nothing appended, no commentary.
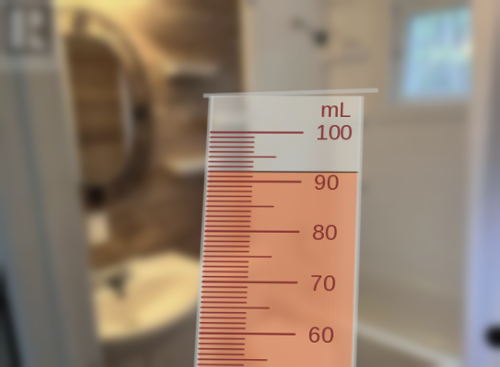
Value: 92 mL
